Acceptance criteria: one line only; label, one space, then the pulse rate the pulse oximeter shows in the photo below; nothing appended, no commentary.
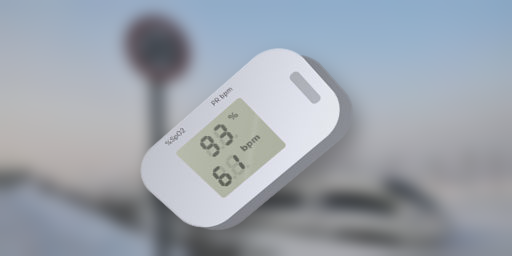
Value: 61 bpm
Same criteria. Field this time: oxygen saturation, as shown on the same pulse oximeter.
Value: 93 %
